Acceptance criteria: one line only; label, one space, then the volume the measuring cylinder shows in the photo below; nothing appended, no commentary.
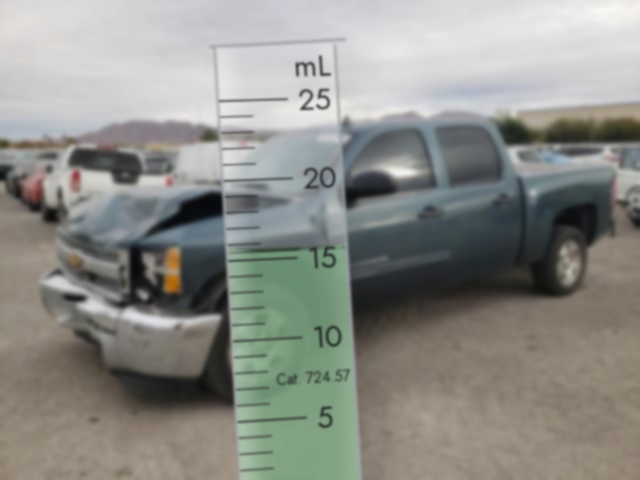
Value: 15.5 mL
